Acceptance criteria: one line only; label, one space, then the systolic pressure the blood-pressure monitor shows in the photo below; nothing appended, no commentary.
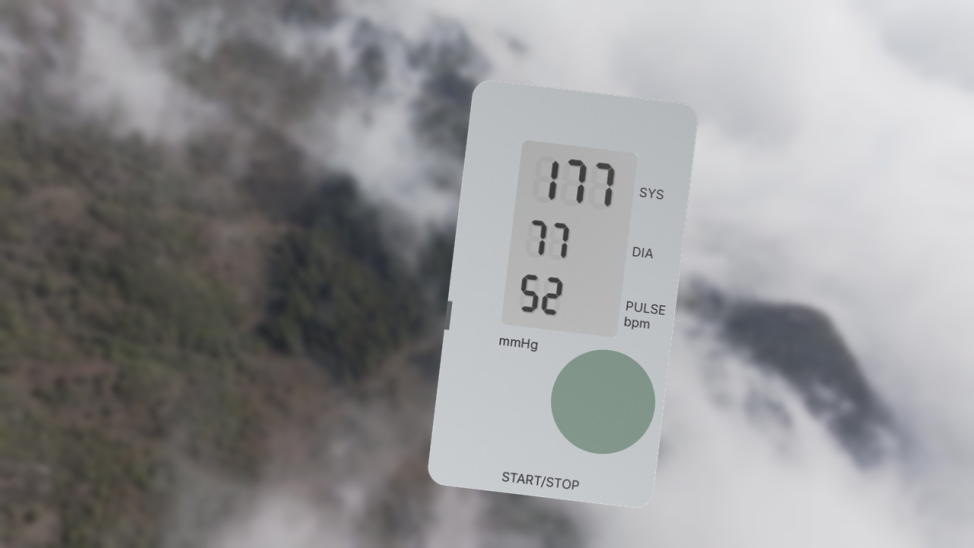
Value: 177 mmHg
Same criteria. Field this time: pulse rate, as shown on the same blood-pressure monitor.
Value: 52 bpm
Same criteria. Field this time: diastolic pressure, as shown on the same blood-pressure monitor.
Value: 77 mmHg
